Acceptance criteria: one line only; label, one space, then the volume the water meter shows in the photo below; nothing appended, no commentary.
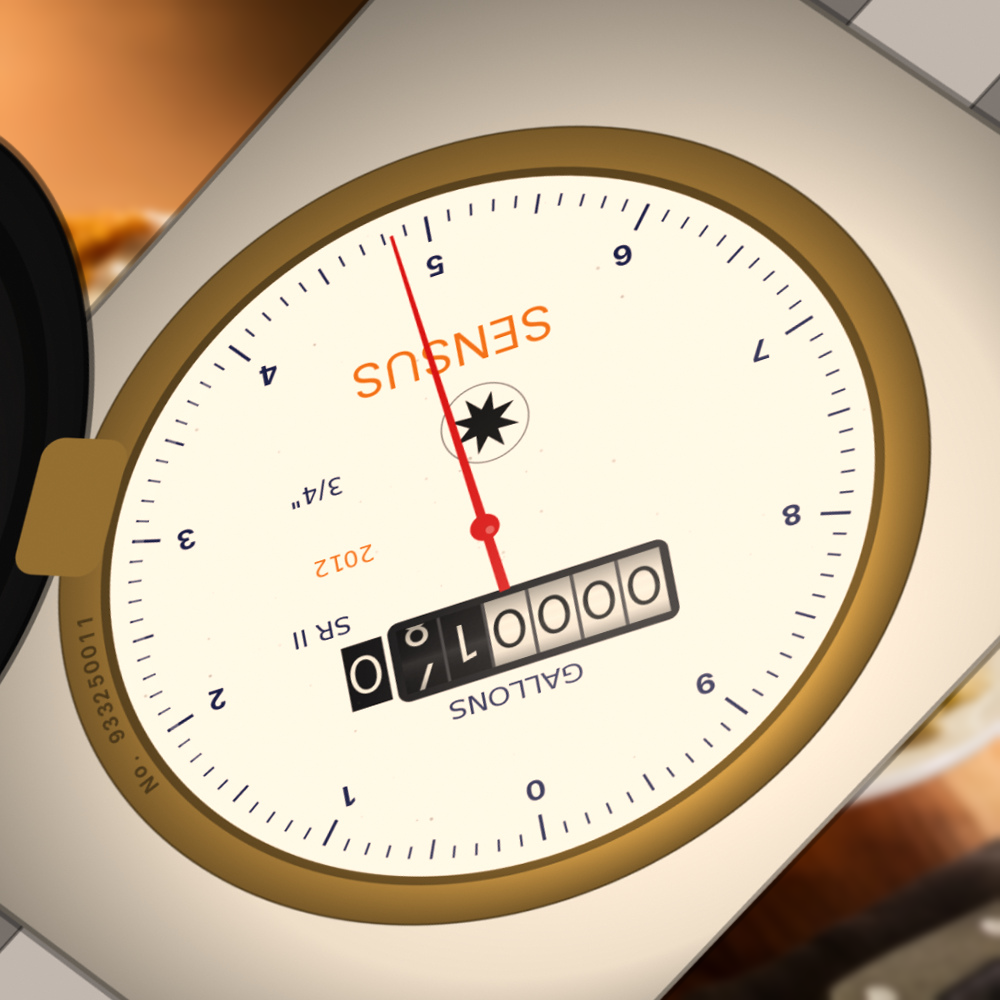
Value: 174.8 gal
